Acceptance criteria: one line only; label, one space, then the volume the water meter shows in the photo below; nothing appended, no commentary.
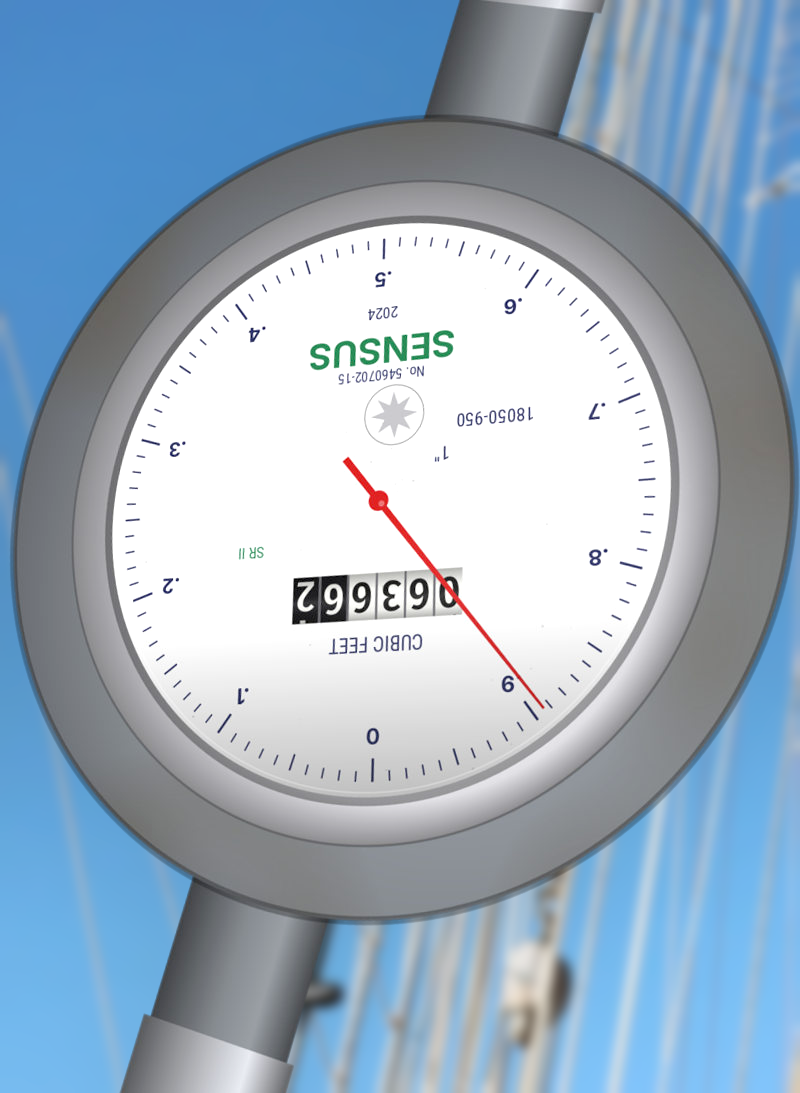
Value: 63661.89 ft³
